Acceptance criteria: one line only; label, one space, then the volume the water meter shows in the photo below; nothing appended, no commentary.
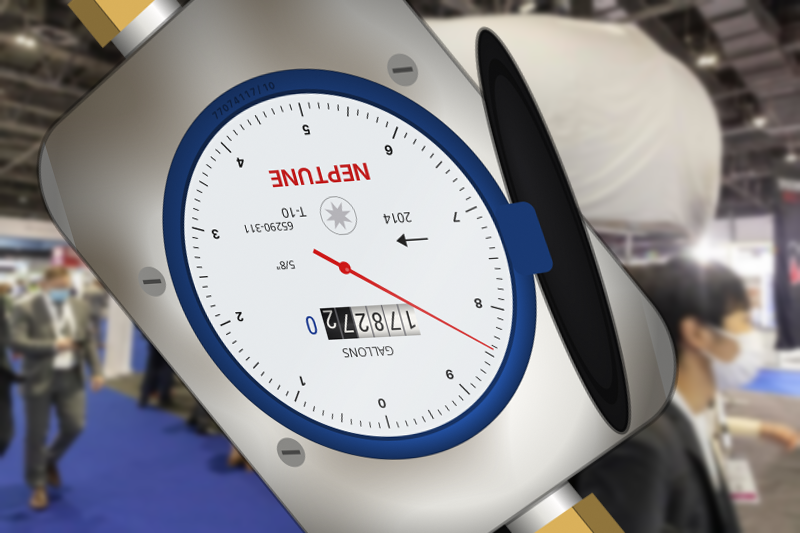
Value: 1782718.4 gal
